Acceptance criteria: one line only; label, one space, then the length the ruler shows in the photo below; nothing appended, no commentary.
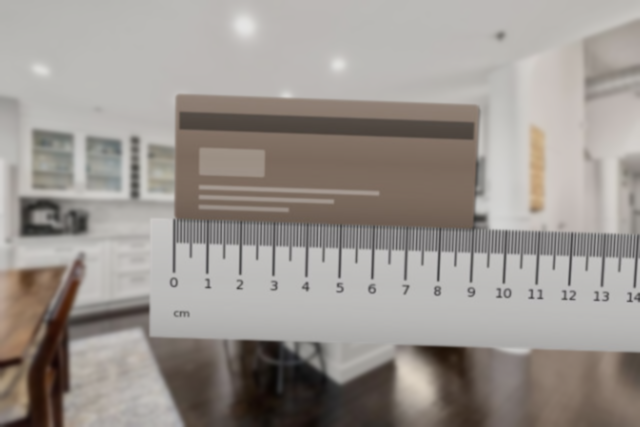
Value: 9 cm
